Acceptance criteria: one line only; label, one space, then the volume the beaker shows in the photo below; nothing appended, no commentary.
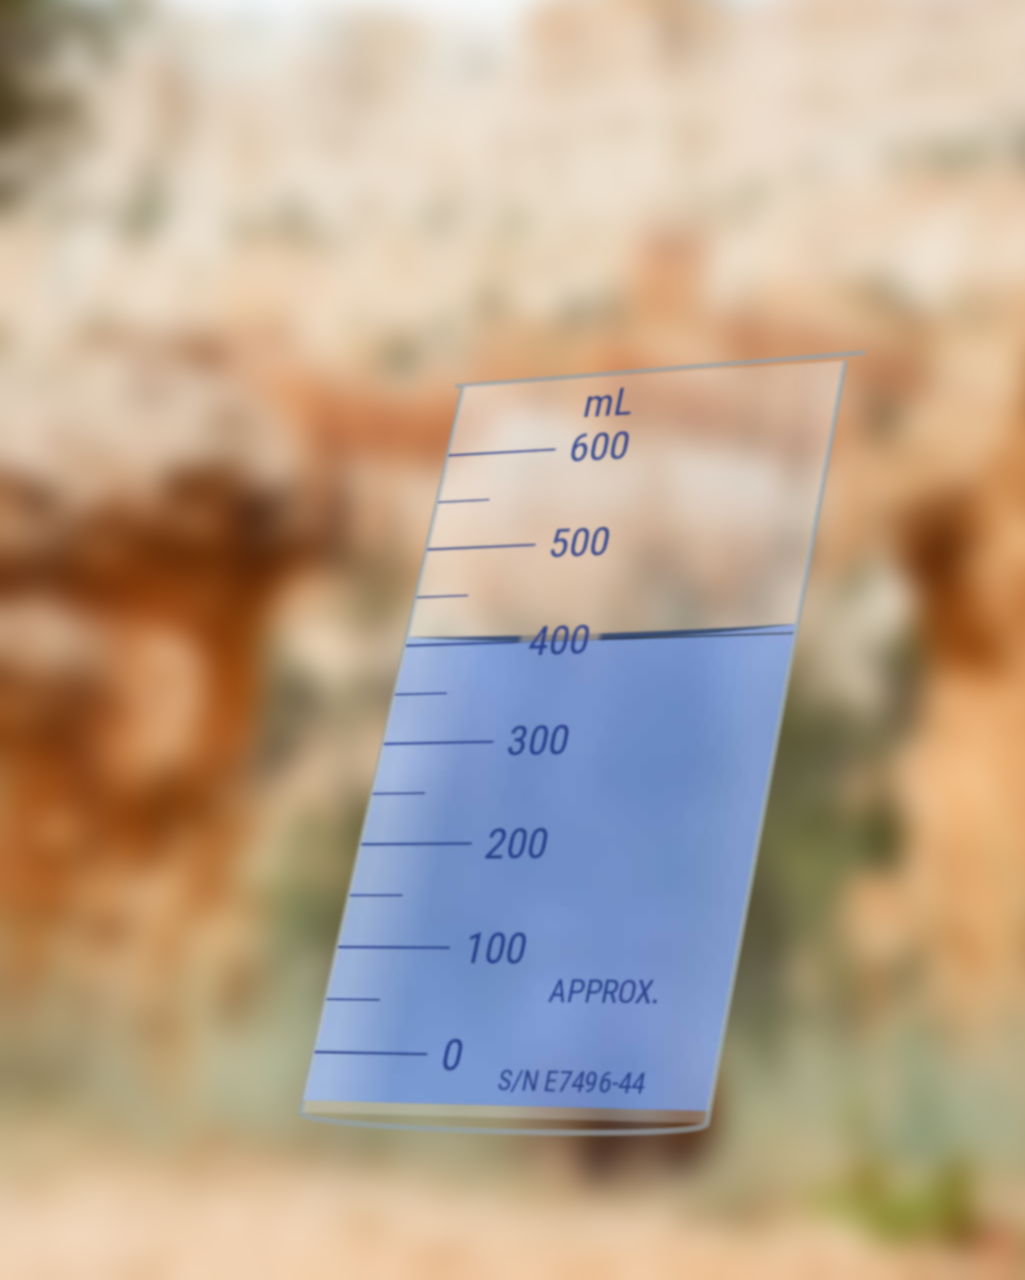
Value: 400 mL
